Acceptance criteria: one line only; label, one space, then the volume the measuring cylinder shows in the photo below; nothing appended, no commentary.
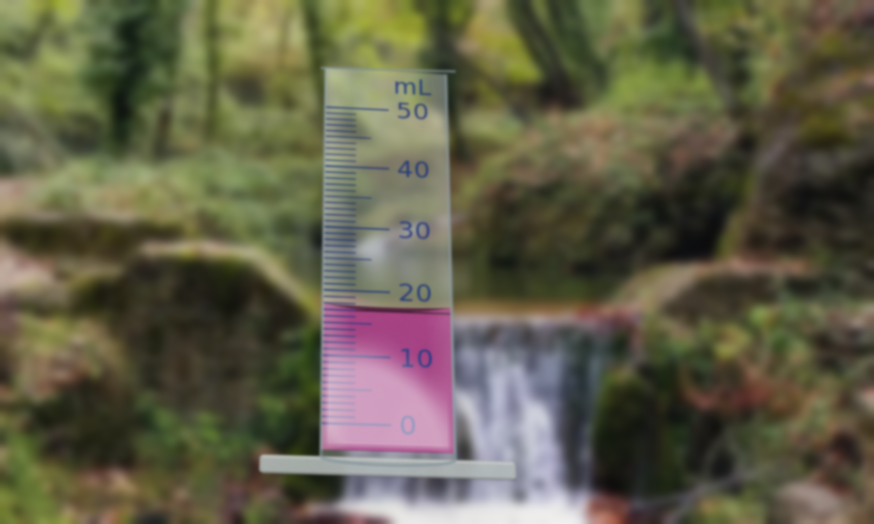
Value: 17 mL
